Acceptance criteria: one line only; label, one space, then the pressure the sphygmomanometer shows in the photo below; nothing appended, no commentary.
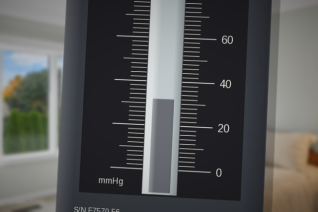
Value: 32 mmHg
